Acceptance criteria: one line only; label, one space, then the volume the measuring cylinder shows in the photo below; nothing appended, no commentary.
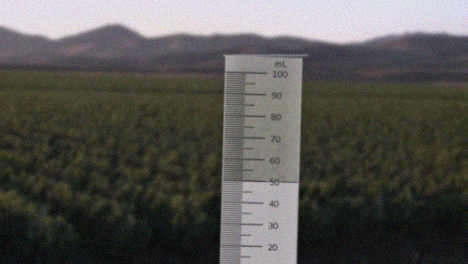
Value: 50 mL
